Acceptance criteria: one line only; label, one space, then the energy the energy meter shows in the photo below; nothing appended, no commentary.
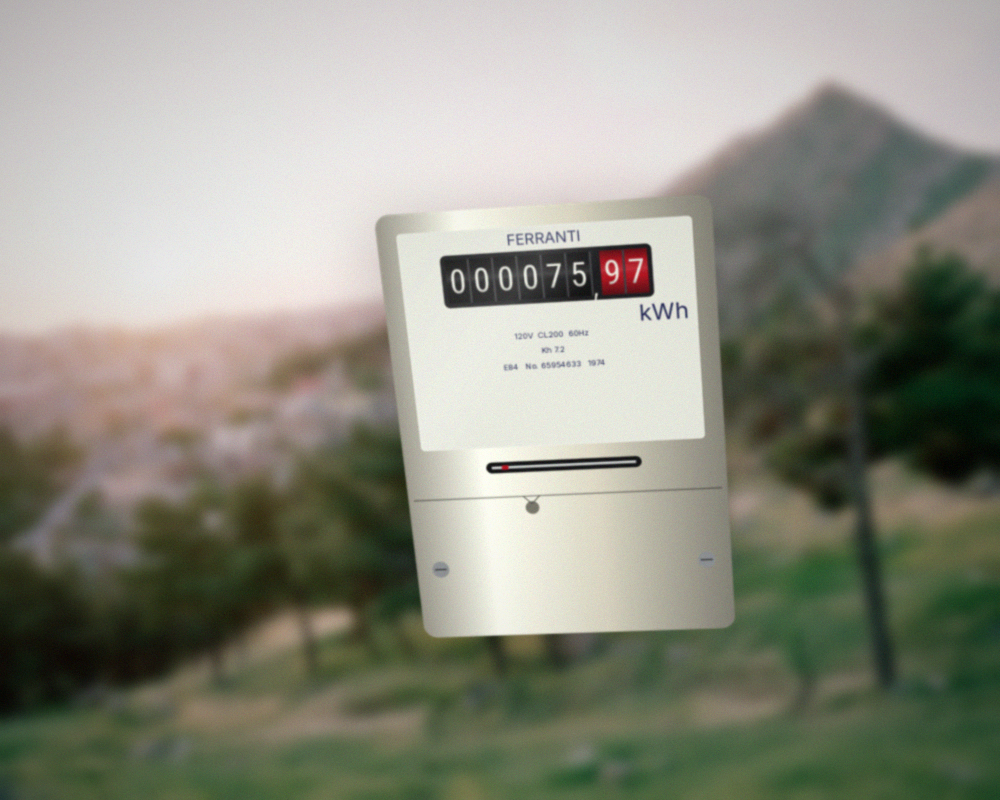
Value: 75.97 kWh
